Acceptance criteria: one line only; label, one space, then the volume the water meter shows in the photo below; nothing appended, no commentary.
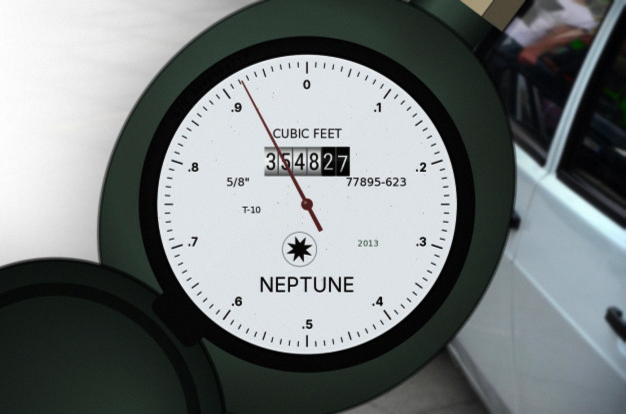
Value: 354826.92 ft³
